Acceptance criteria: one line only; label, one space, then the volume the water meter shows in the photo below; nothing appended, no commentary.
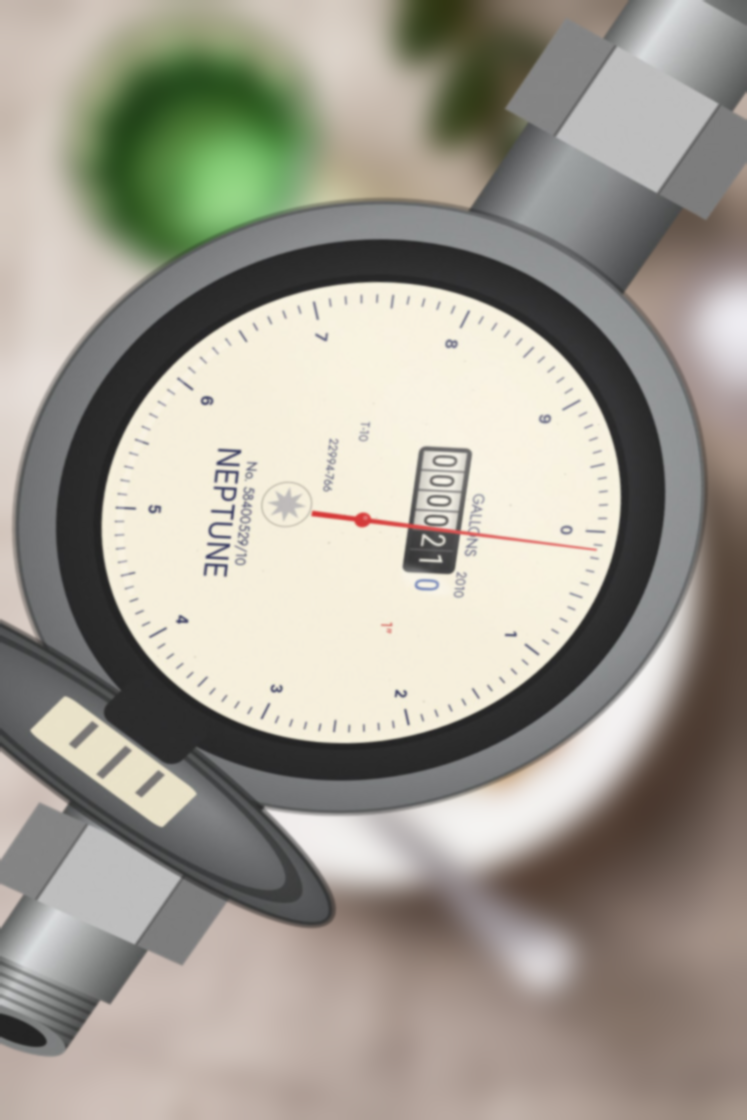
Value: 210.1 gal
